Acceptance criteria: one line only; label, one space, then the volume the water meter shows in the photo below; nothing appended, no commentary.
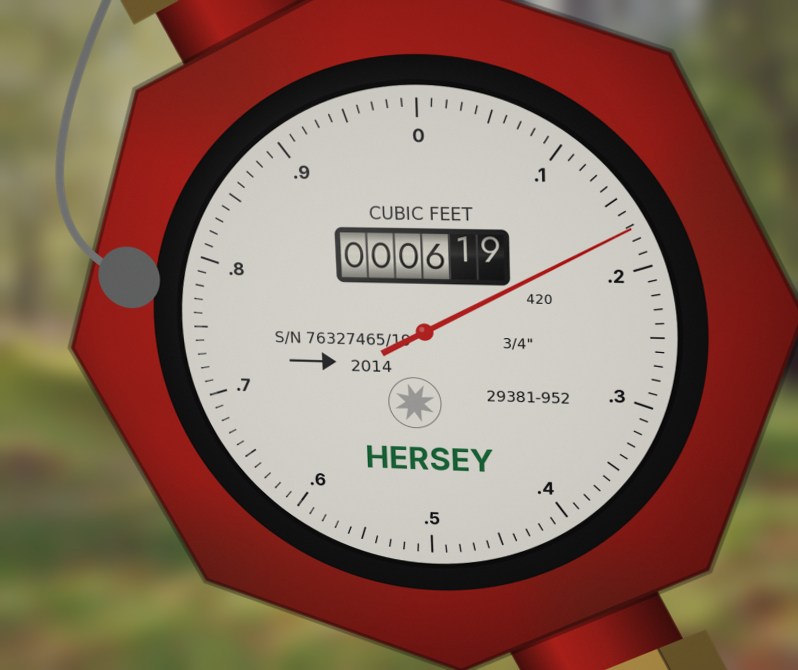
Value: 619.17 ft³
